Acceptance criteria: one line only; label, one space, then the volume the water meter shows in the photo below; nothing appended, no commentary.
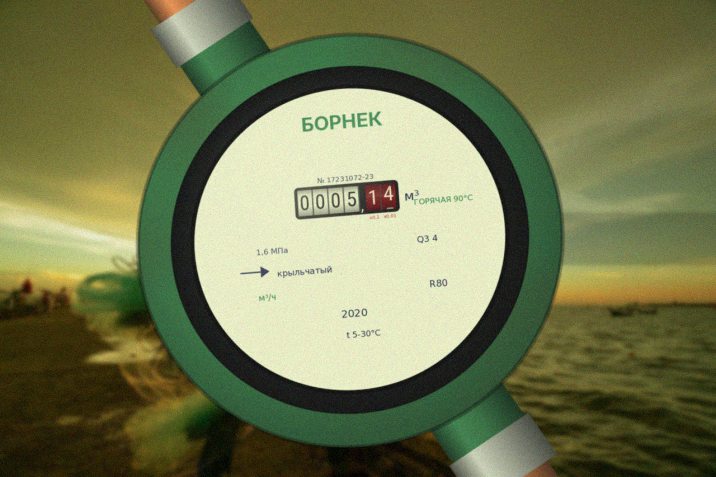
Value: 5.14 m³
